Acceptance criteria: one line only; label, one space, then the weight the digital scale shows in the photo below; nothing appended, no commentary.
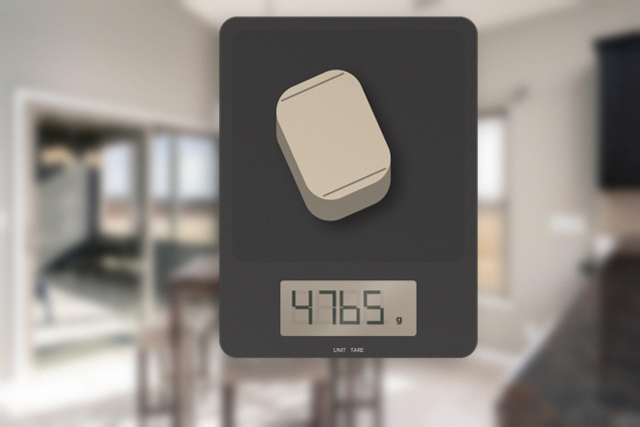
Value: 4765 g
